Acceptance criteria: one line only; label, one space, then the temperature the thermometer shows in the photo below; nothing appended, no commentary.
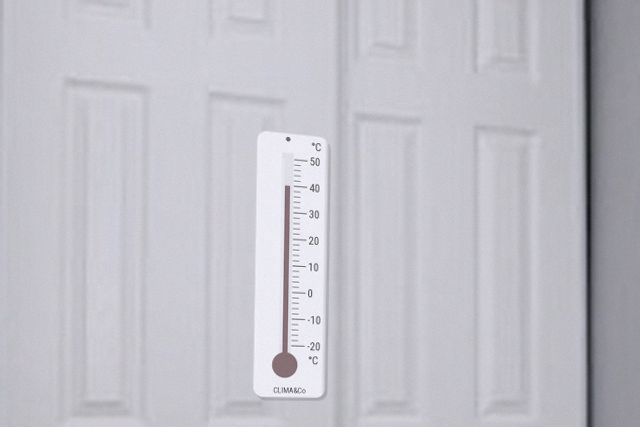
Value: 40 °C
